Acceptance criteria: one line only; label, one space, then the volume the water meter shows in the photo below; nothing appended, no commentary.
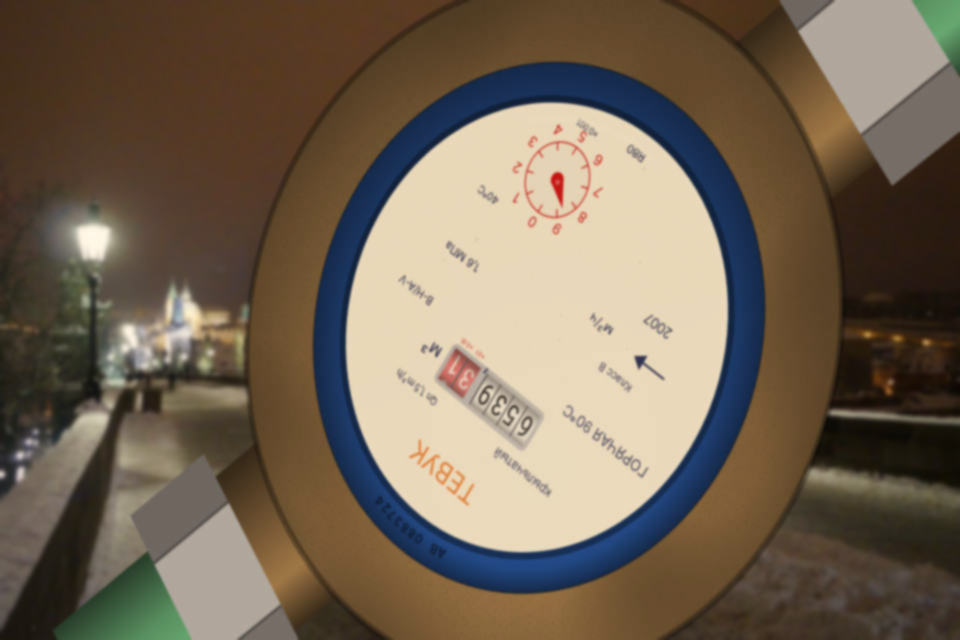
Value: 6539.308 m³
